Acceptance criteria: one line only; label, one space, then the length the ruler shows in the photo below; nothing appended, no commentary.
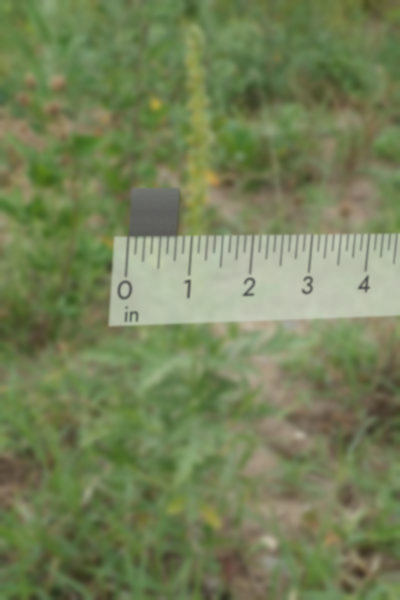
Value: 0.75 in
